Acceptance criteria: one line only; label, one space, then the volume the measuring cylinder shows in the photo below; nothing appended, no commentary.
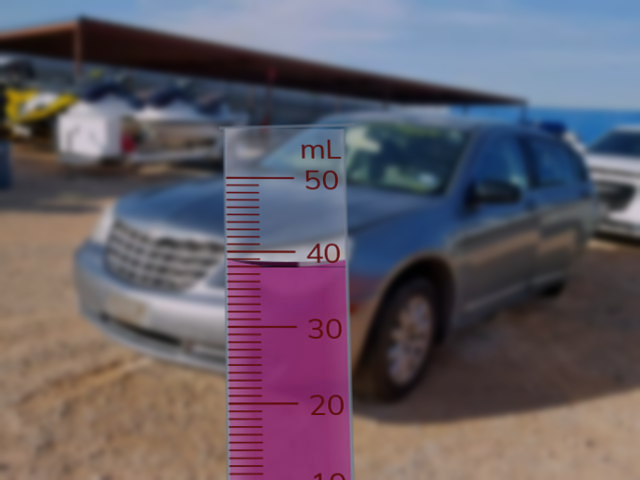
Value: 38 mL
